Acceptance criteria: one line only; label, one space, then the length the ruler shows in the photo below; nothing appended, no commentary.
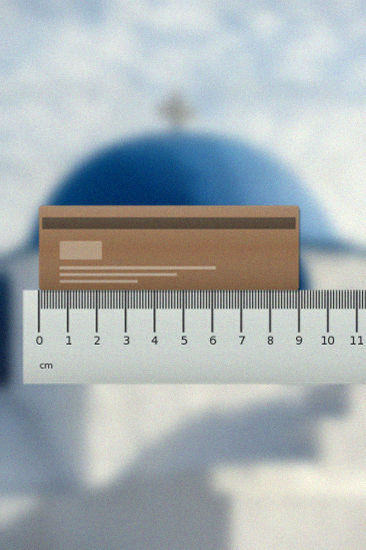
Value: 9 cm
